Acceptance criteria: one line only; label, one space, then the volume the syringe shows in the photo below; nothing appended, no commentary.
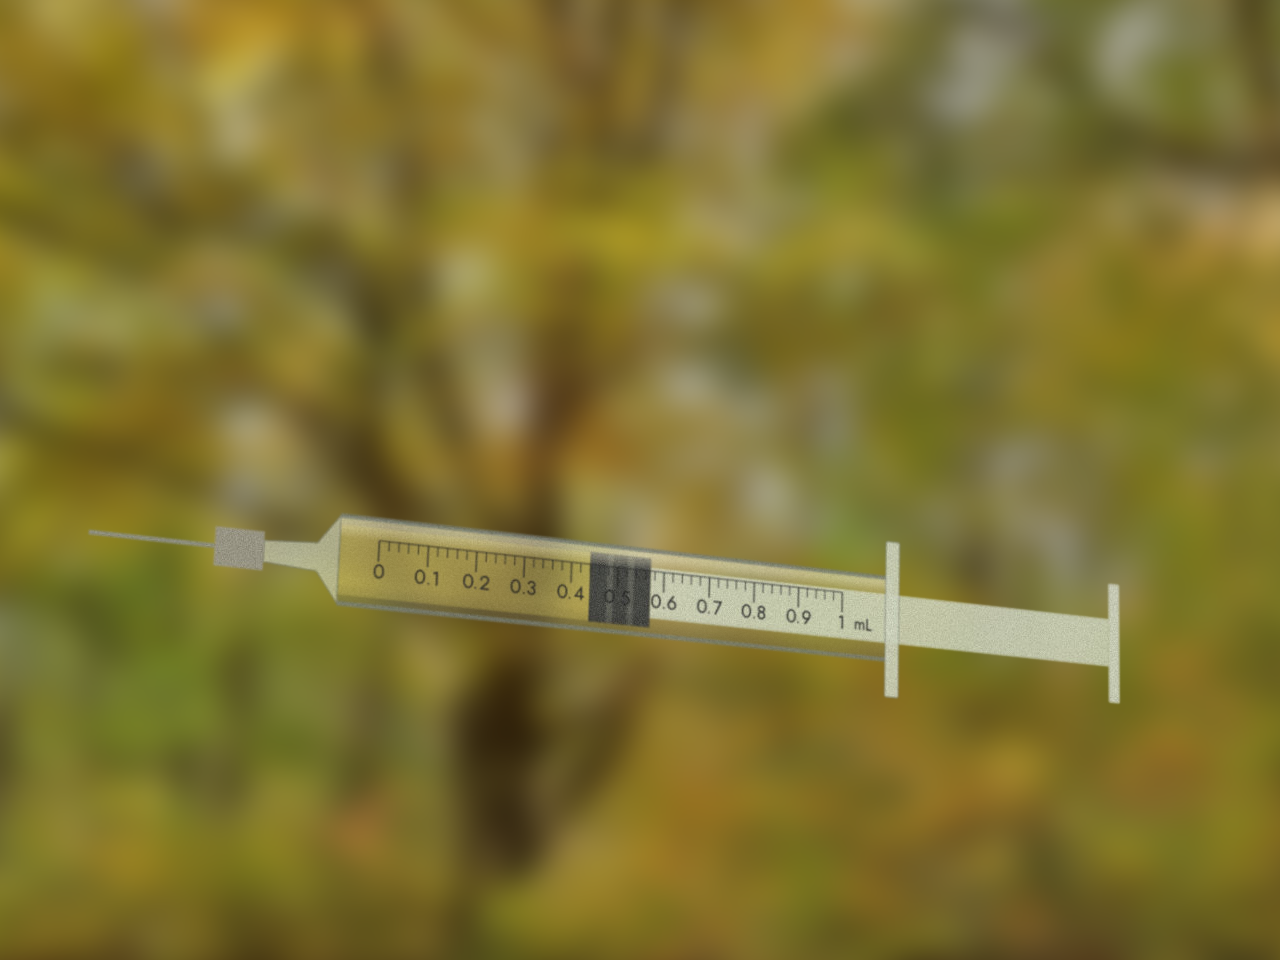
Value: 0.44 mL
